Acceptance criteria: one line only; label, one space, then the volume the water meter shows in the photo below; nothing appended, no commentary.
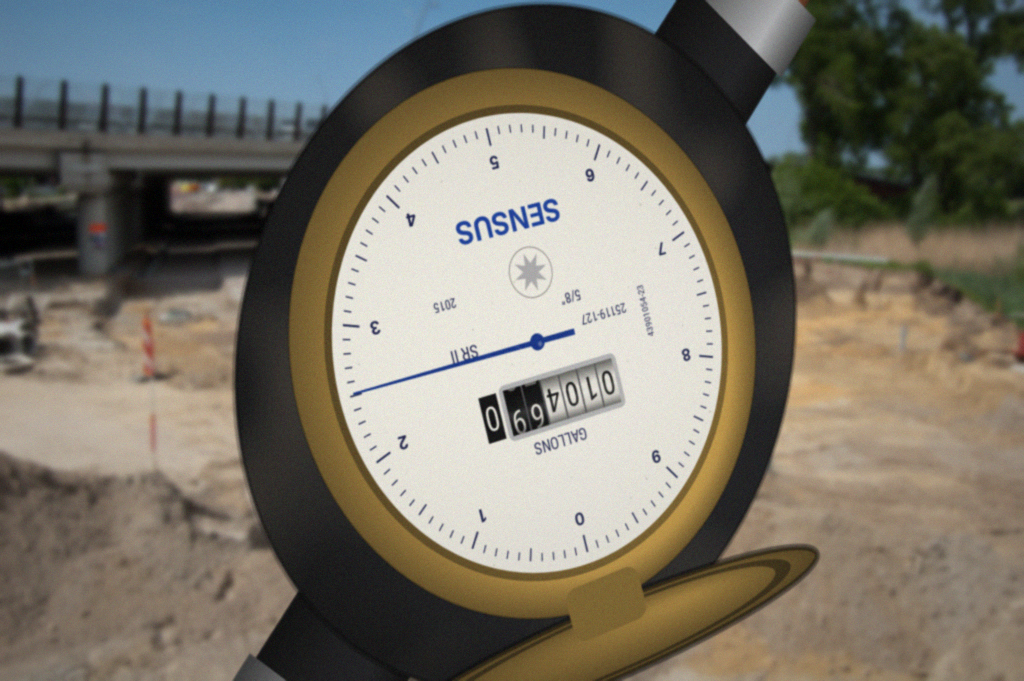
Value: 104692.5 gal
